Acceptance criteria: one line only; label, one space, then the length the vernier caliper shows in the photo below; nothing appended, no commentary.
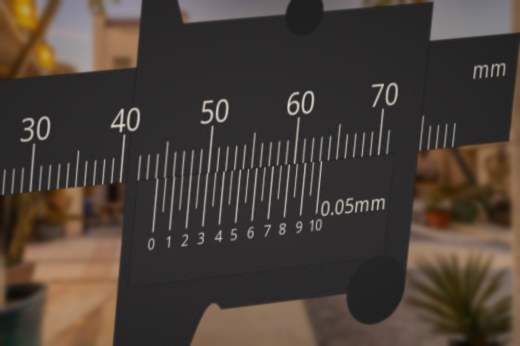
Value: 44.2 mm
